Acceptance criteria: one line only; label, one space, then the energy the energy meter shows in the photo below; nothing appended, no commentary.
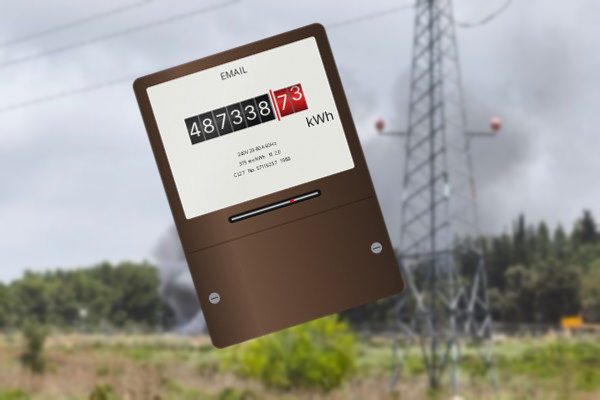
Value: 487338.73 kWh
